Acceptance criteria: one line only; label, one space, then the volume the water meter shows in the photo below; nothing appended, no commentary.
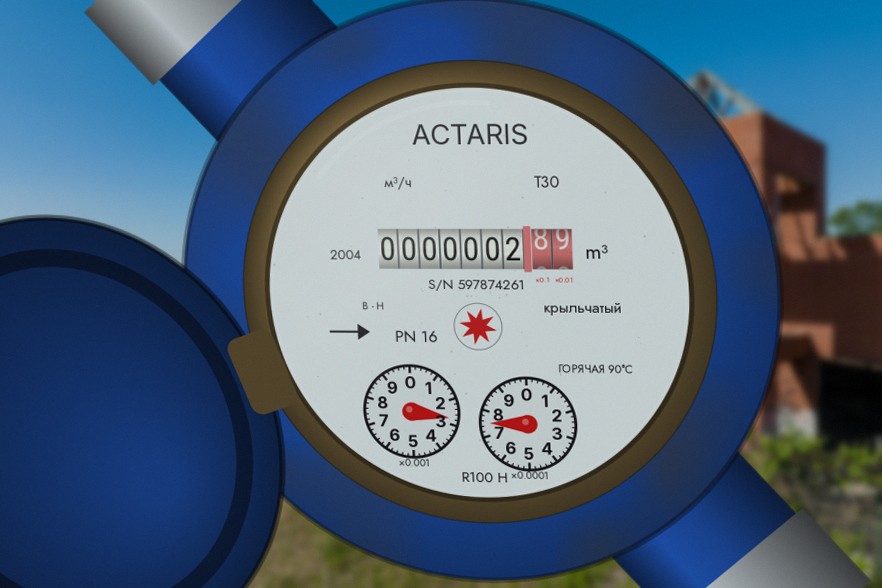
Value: 2.8927 m³
